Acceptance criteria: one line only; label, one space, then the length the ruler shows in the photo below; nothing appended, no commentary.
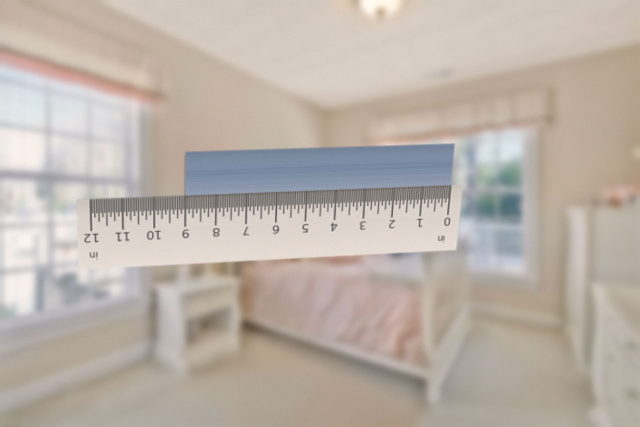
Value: 9 in
